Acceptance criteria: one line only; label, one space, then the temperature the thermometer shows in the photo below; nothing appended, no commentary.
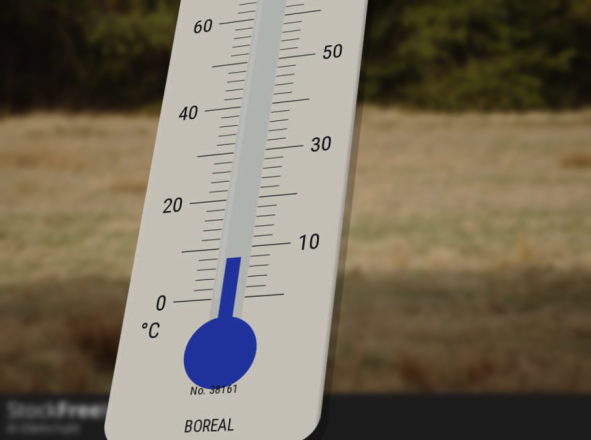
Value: 8 °C
